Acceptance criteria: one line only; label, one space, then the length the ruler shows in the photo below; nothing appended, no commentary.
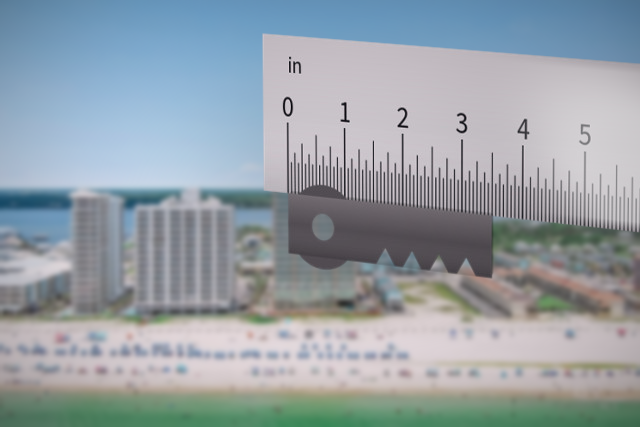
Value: 3.5 in
